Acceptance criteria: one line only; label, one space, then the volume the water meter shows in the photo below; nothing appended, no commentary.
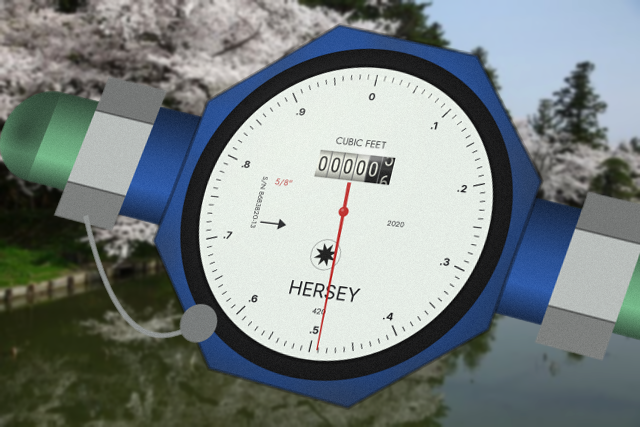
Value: 5.49 ft³
